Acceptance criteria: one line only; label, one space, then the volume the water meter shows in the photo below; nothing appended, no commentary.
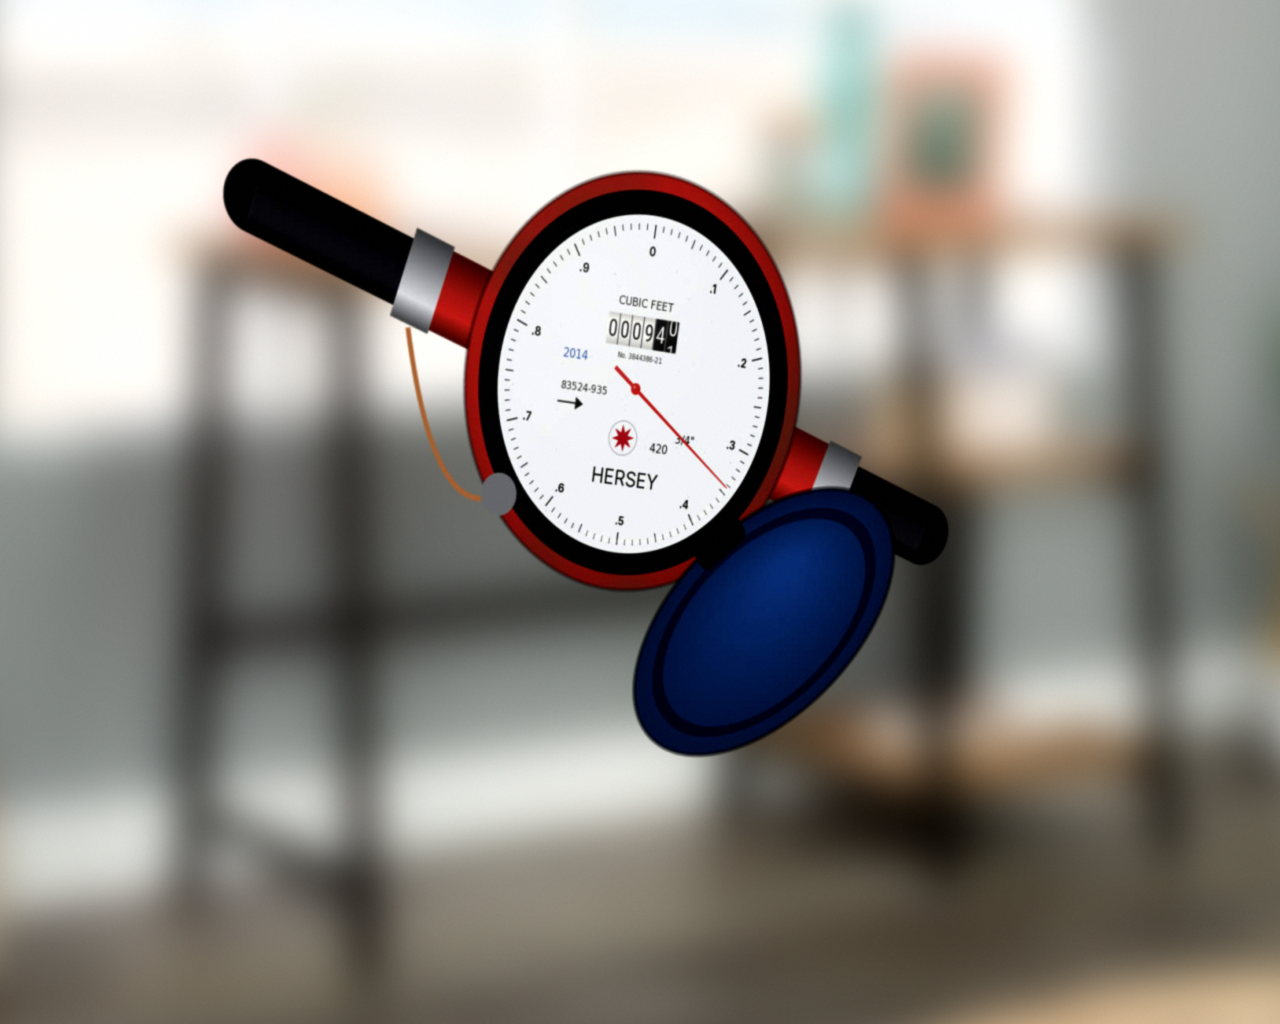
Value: 940.34 ft³
